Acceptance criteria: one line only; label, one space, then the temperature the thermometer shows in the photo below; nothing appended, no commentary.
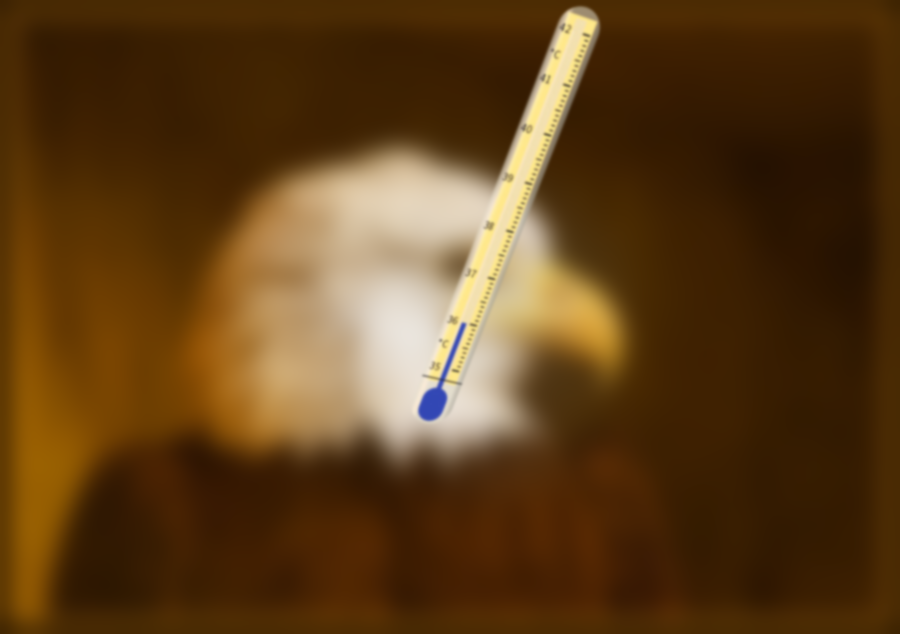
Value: 36 °C
